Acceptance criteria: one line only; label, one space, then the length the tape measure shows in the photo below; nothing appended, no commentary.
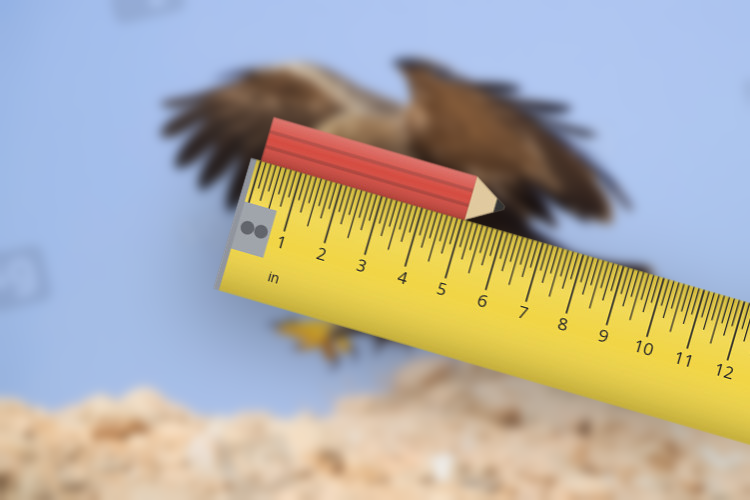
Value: 5.875 in
